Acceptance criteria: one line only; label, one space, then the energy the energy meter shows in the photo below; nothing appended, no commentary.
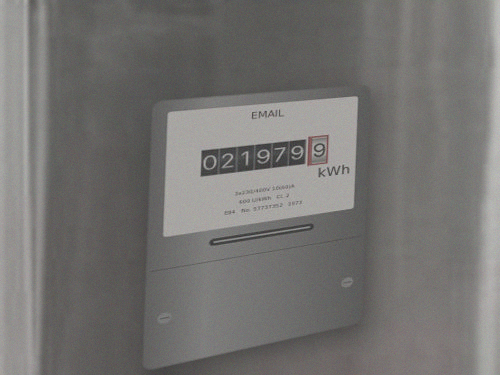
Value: 21979.9 kWh
